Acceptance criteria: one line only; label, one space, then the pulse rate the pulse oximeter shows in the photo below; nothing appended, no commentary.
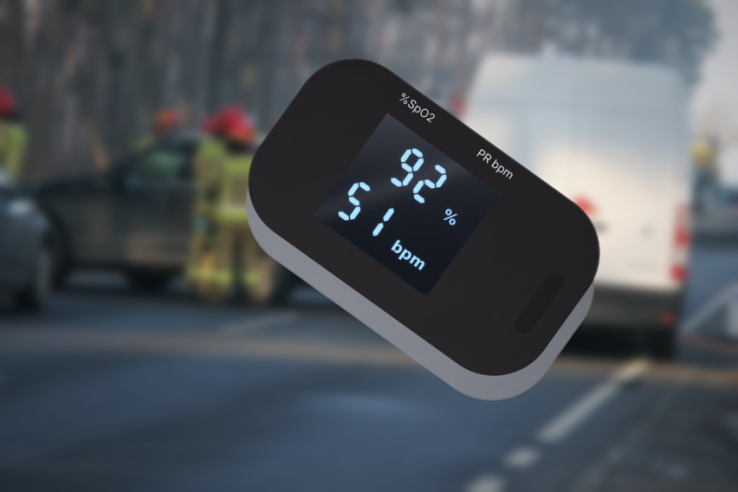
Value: 51 bpm
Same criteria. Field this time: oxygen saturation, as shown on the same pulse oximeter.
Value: 92 %
